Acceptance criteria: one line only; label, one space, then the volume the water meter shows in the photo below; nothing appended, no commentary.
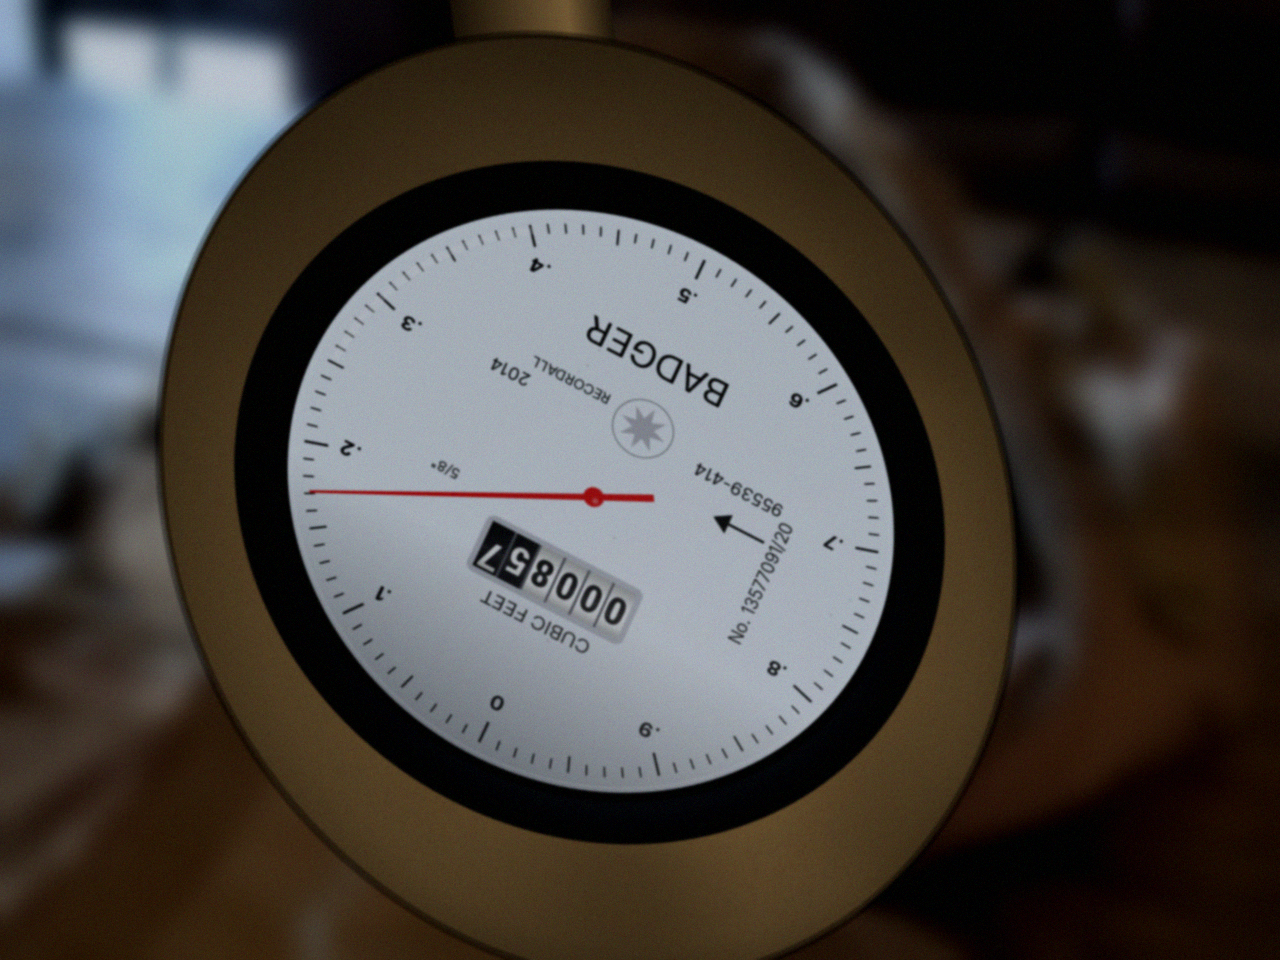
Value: 857.17 ft³
